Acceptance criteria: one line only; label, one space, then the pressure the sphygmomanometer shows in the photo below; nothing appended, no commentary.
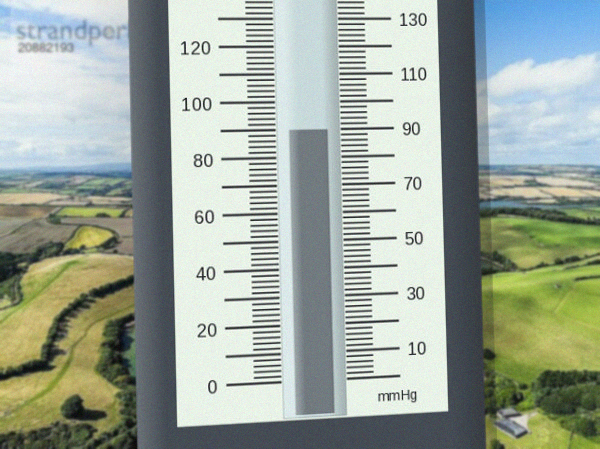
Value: 90 mmHg
